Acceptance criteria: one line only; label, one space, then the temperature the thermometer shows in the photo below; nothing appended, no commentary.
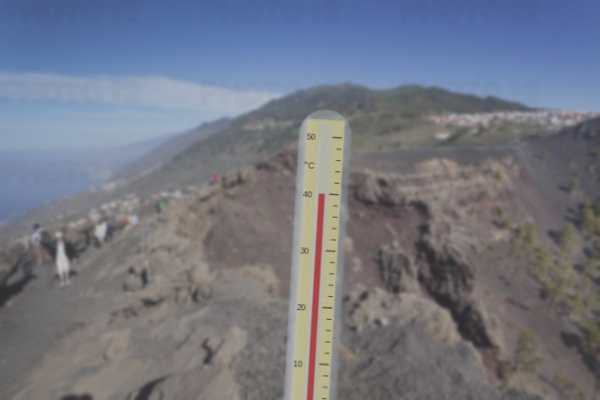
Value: 40 °C
